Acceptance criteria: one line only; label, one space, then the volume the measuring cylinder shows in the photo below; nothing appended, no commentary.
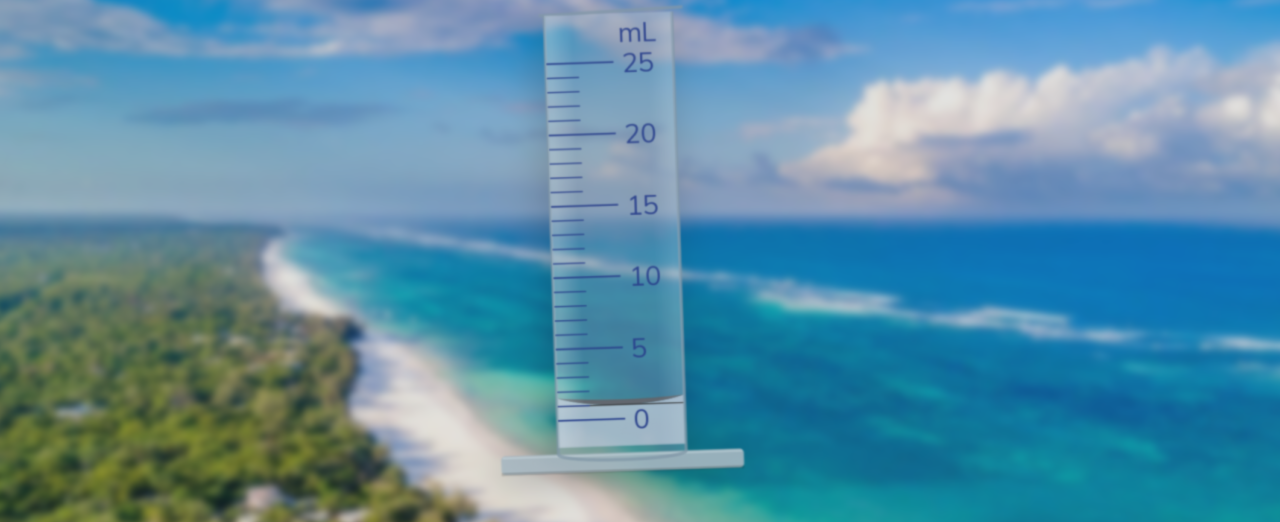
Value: 1 mL
